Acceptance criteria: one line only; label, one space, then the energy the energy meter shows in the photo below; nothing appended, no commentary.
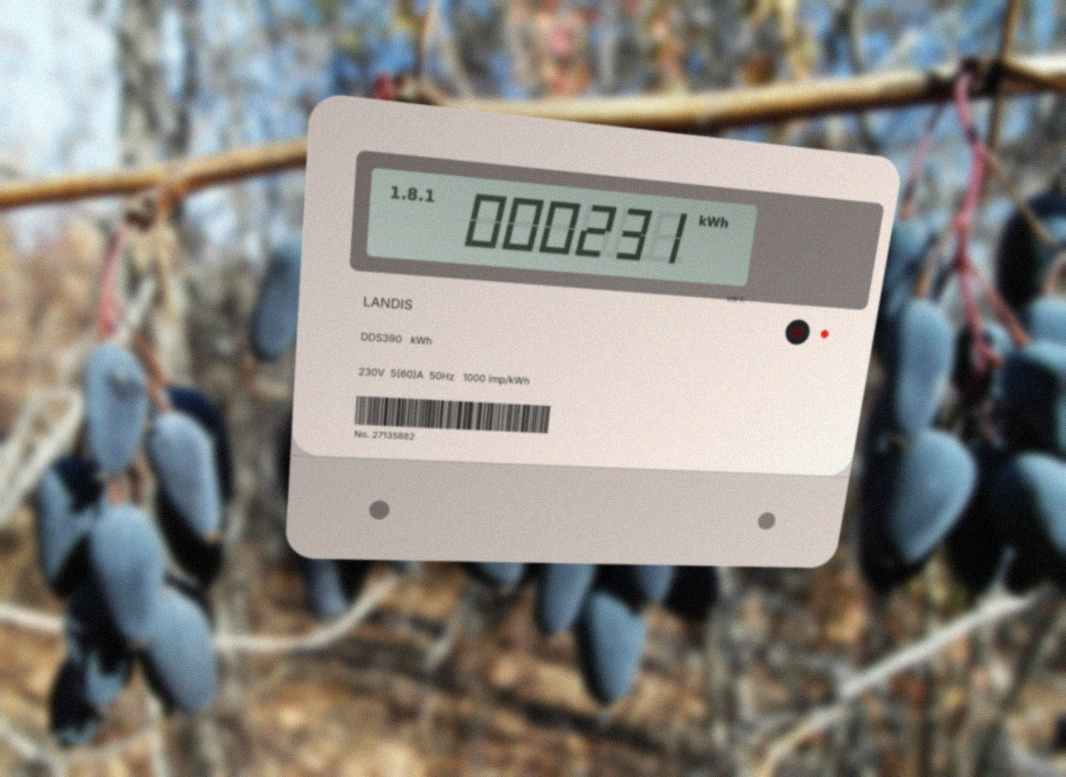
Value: 231 kWh
